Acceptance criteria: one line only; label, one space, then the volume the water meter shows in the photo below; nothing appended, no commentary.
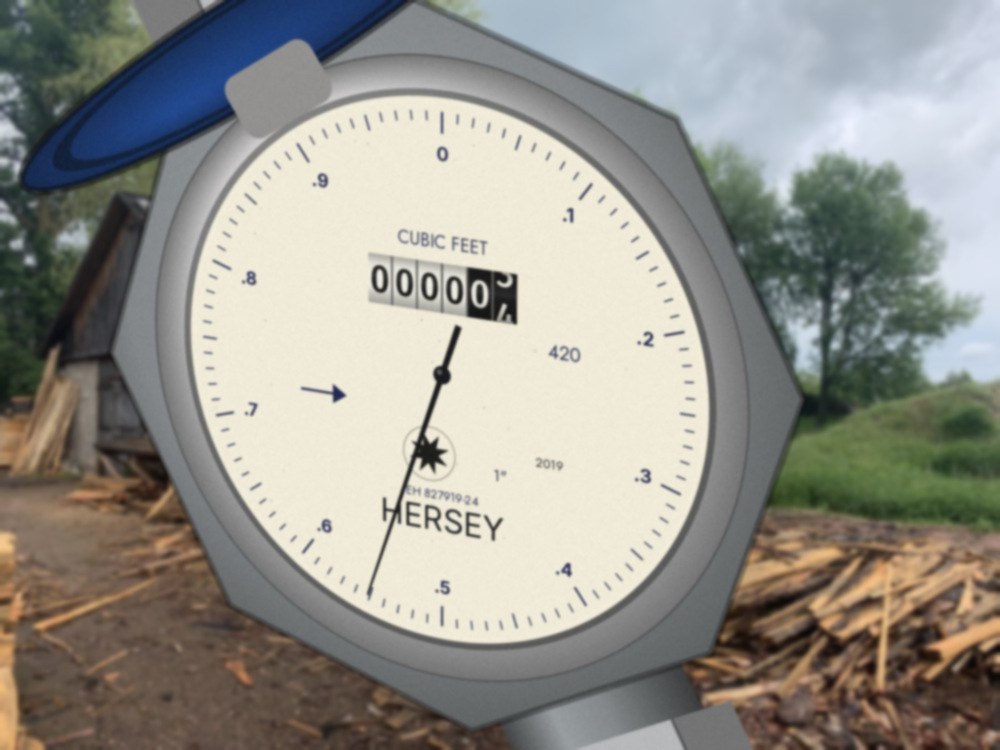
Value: 3.55 ft³
